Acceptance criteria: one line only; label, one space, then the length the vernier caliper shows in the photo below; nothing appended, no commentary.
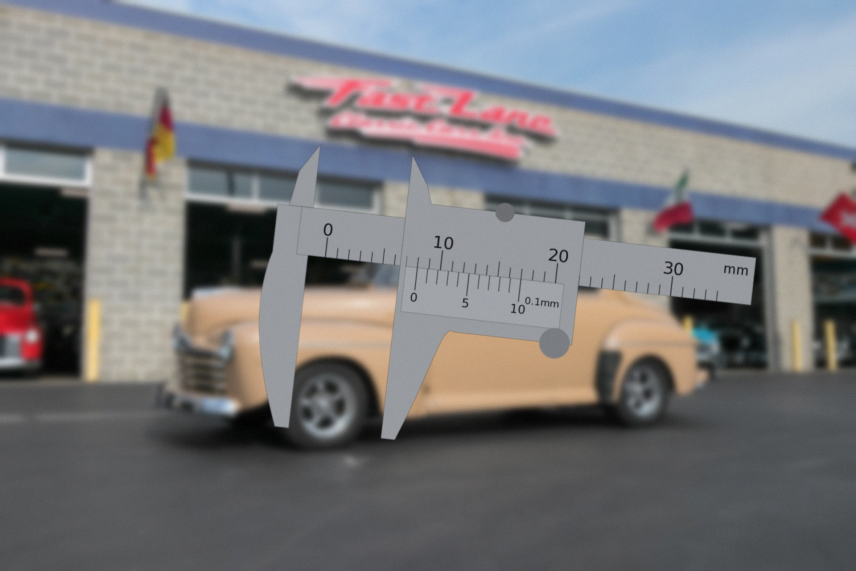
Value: 8.0 mm
